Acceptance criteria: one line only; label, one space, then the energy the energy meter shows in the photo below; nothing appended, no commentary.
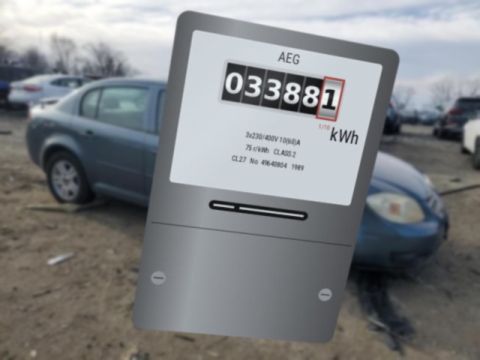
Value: 3388.1 kWh
